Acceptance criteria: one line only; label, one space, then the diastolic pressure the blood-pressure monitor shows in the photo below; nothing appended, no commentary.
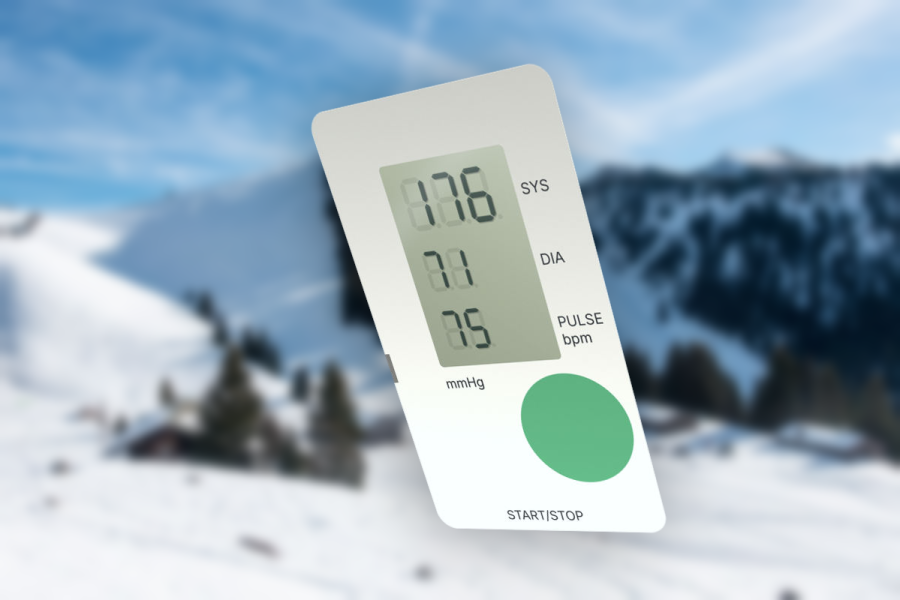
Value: 71 mmHg
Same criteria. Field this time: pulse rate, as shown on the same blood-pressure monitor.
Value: 75 bpm
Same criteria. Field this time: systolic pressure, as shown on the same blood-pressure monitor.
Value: 176 mmHg
